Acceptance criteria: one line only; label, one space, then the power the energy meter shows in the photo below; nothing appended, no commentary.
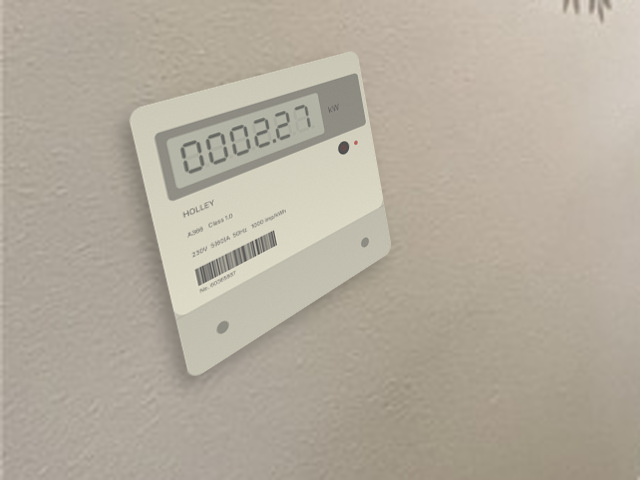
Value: 2.27 kW
